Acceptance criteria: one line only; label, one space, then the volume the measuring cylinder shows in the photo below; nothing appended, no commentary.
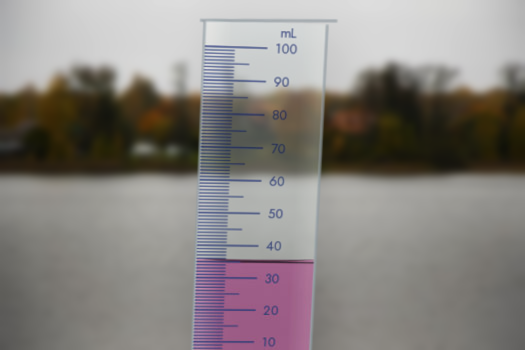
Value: 35 mL
